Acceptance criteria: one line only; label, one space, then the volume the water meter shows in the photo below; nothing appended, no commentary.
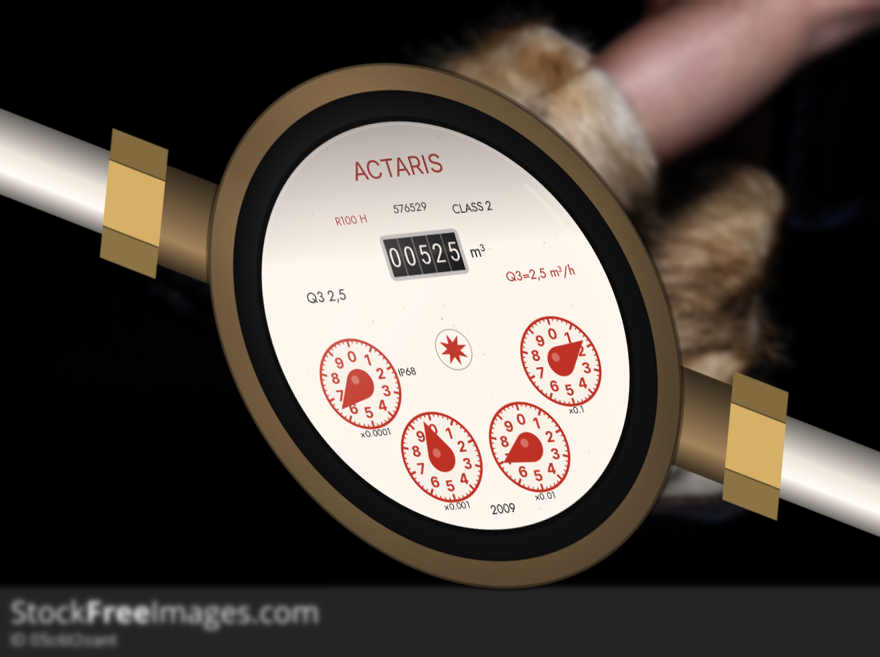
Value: 525.1696 m³
